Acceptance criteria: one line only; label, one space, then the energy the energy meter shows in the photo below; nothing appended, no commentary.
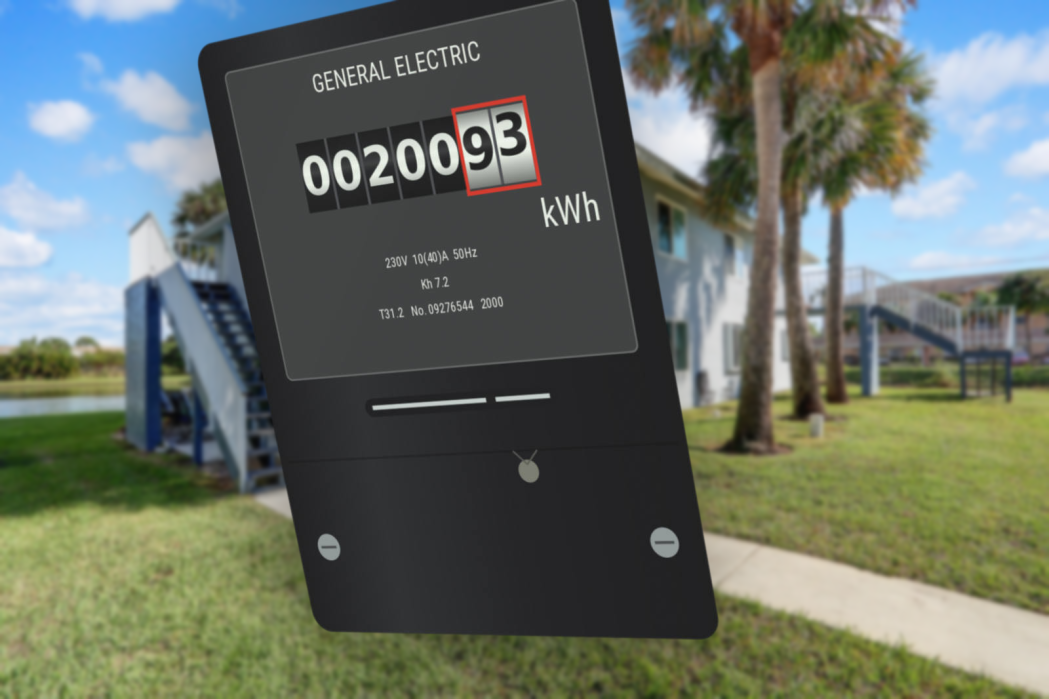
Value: 200.93 kWh
